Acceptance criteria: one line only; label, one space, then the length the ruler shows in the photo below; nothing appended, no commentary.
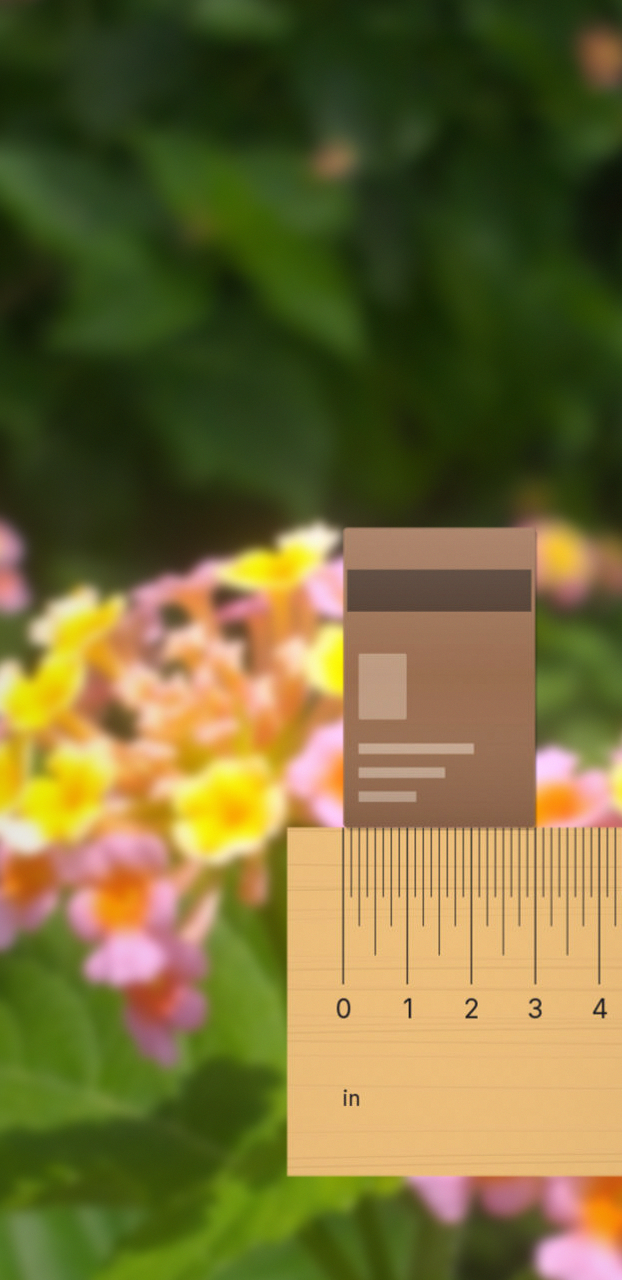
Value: 3 in
